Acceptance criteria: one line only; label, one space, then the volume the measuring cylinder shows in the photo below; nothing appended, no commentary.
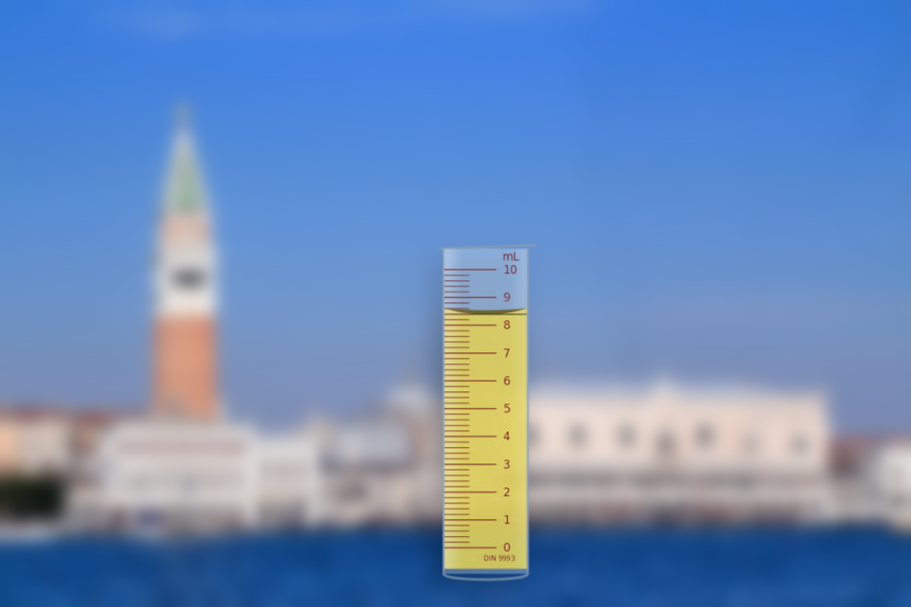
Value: 8.4 mL
